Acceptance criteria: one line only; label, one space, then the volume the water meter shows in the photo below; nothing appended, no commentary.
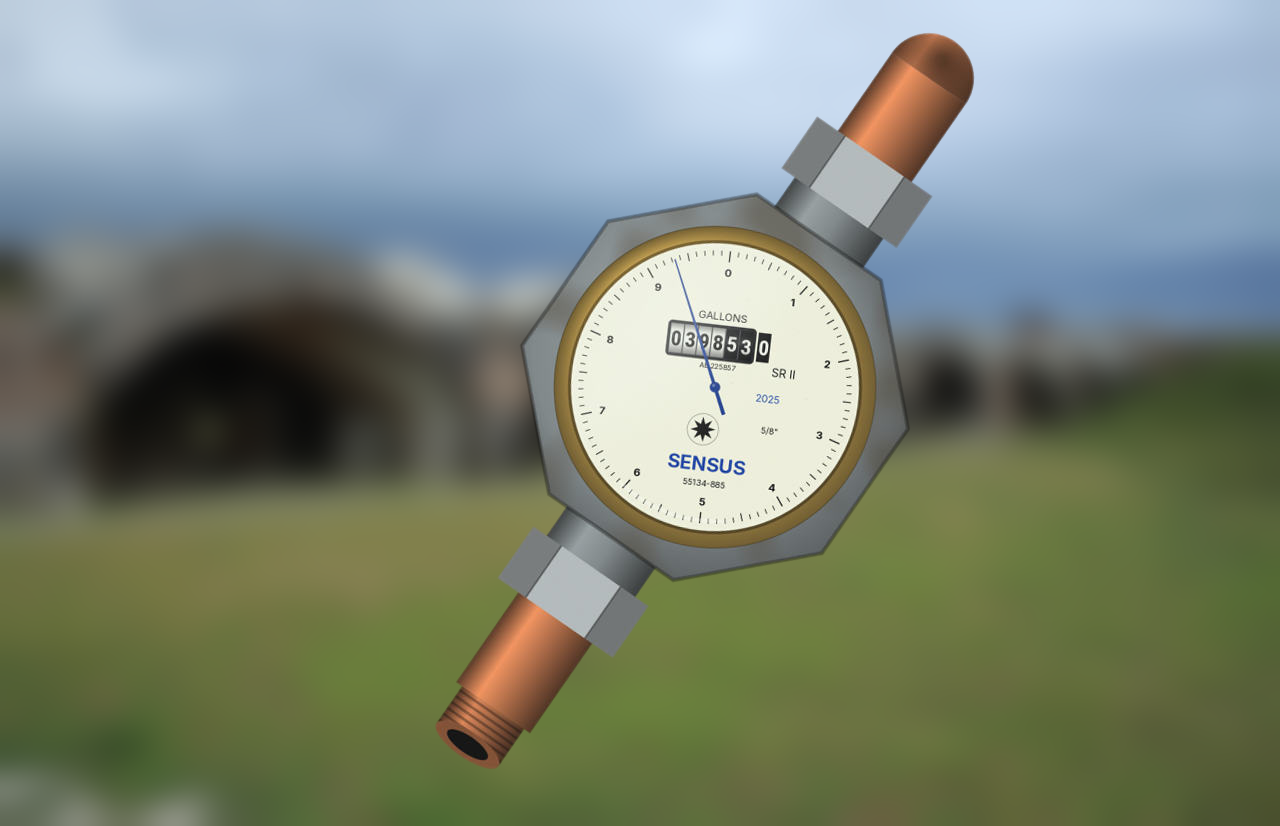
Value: 398529.3 gal
